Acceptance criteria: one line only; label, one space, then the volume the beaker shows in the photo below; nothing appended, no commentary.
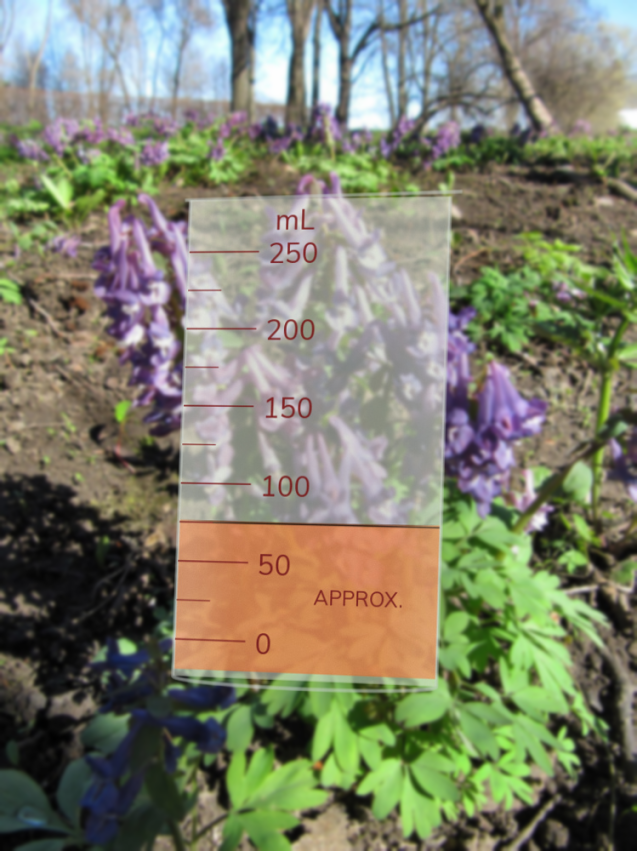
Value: 75 mL
